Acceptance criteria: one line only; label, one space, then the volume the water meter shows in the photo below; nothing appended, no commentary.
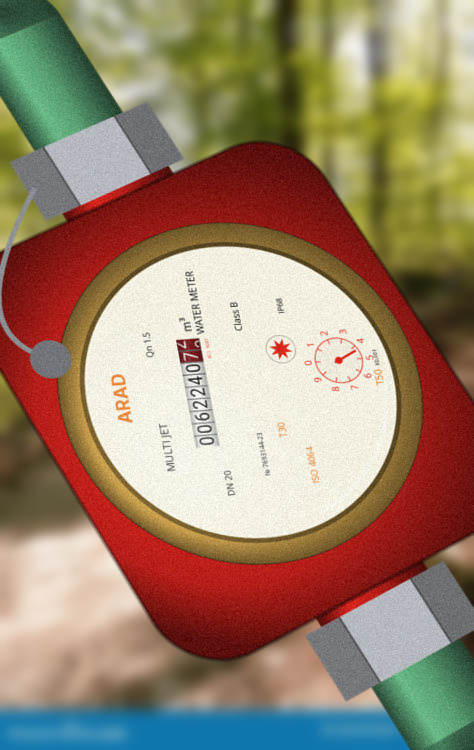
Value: 62240.724 m³
